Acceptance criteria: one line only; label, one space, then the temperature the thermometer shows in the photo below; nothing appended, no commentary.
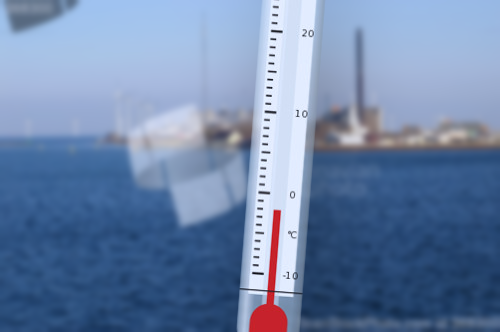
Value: -2 °C
